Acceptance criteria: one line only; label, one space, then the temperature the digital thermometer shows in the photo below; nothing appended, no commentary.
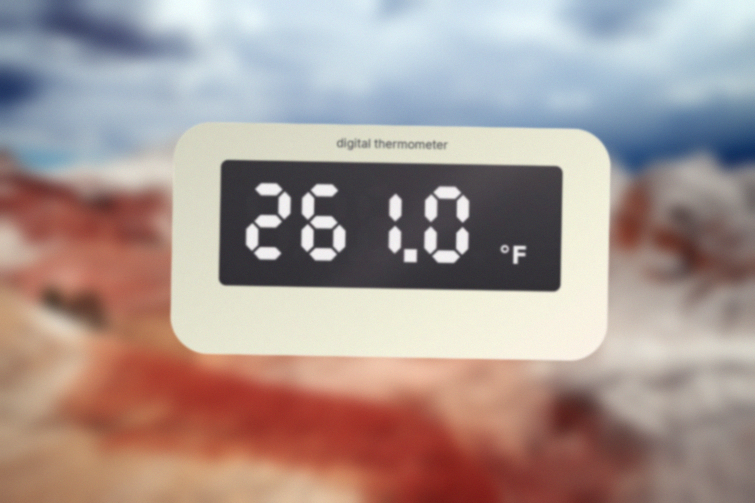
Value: 261.0 °F
